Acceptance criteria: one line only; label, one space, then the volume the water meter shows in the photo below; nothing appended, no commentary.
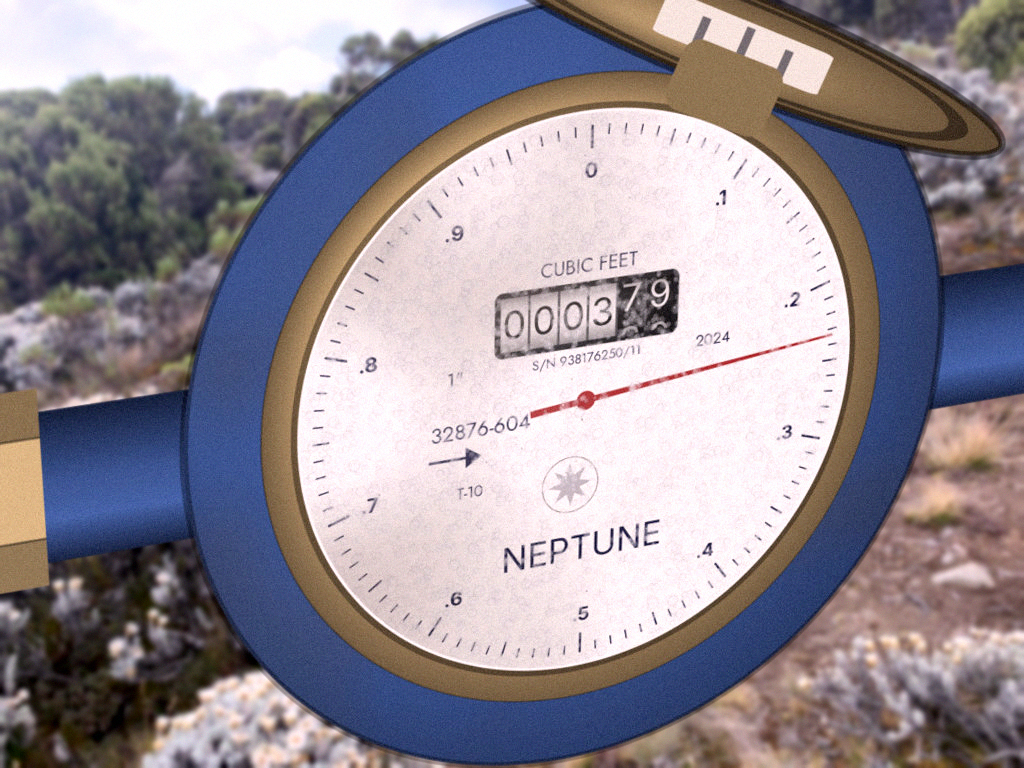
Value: 379.23 ft³
